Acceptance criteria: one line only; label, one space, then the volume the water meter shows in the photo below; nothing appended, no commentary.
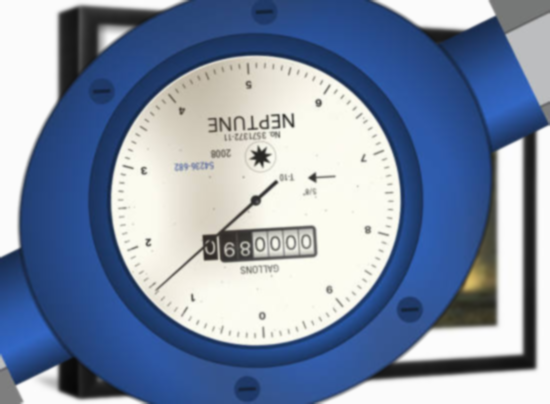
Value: 891.4 gal
